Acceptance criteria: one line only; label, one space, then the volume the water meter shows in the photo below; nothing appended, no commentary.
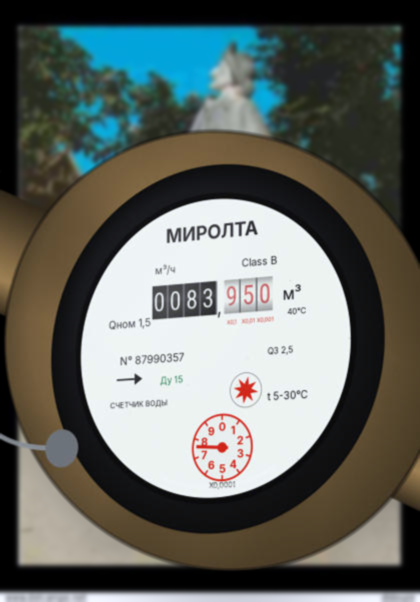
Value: 83.9507 m³
